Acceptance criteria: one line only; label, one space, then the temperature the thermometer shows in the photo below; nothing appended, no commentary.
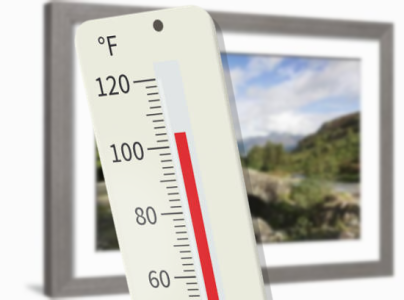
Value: 104 °F
